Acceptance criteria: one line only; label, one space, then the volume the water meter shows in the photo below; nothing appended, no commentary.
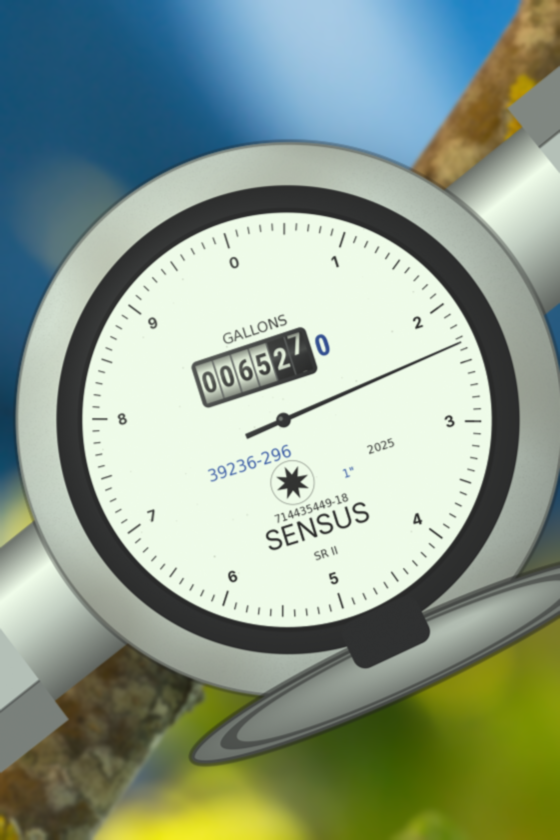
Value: 65272.3 gal
